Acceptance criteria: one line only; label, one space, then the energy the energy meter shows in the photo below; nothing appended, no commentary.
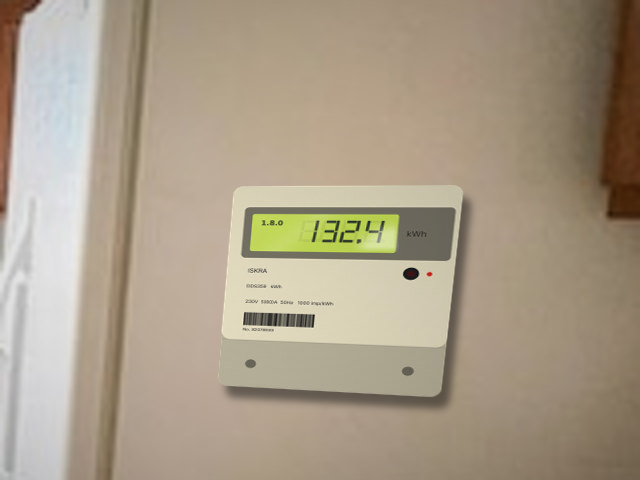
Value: 132.4 kWh
